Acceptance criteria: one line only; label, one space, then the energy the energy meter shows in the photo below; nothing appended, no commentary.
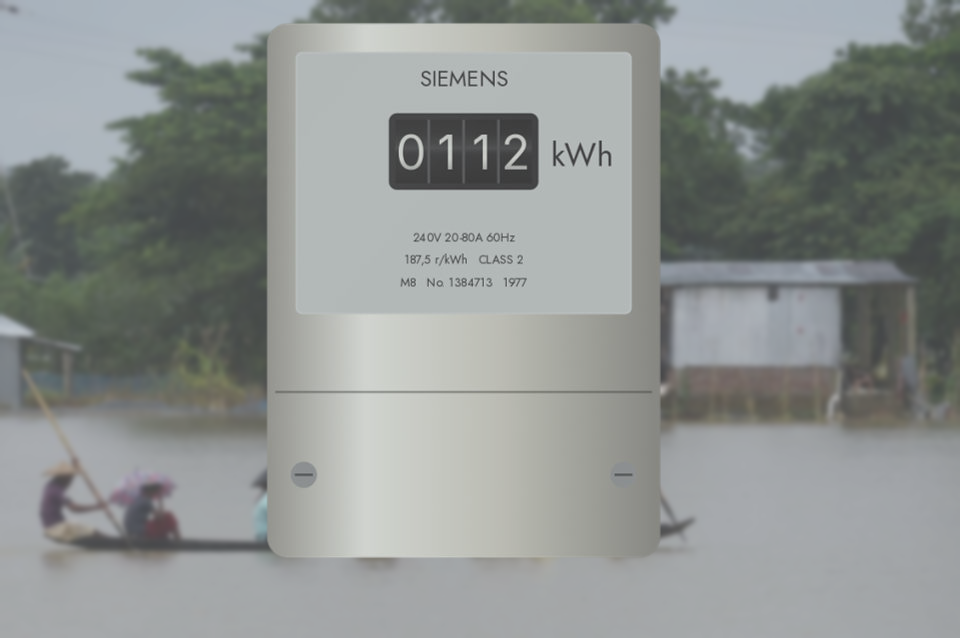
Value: 112 kWh
